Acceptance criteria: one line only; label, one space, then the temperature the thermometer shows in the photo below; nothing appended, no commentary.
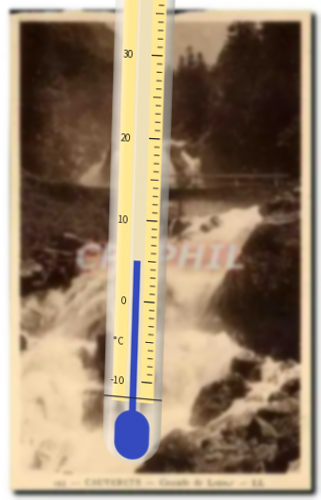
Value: 5 °C
